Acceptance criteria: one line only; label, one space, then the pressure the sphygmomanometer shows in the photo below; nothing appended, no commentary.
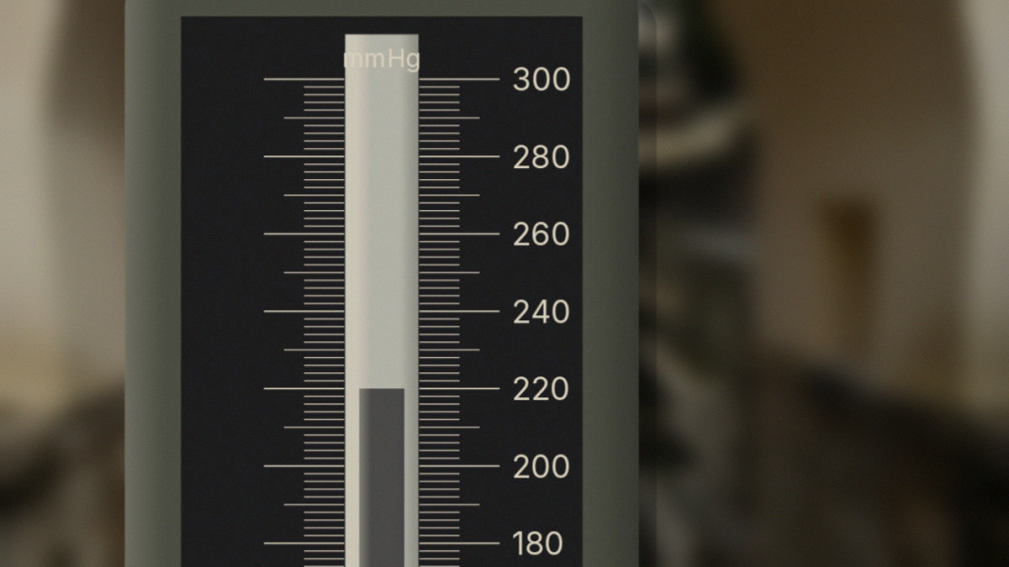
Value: 220 mmHg
